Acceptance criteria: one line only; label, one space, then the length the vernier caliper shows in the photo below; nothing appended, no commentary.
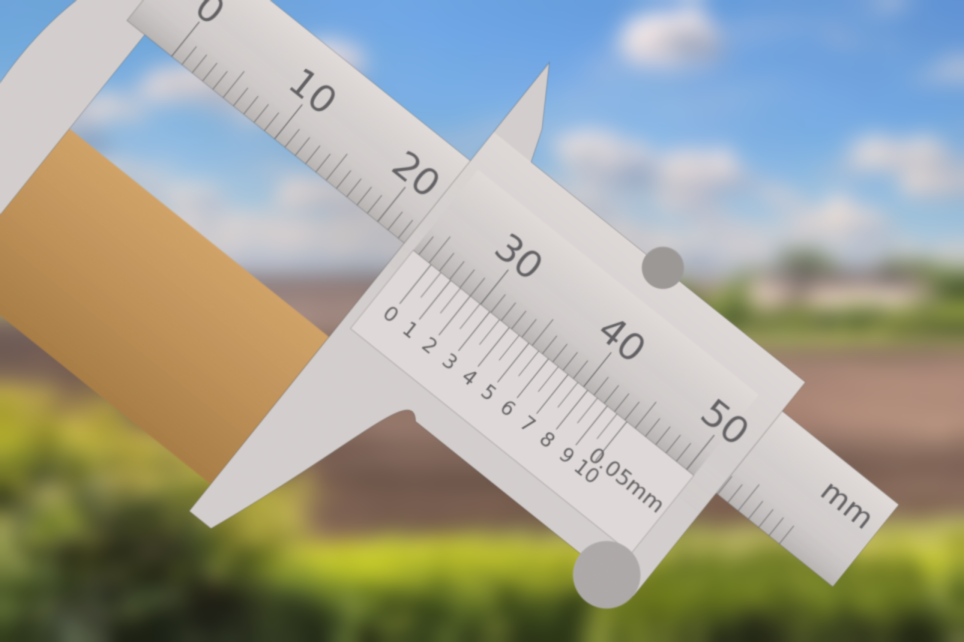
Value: 25.2 mm
